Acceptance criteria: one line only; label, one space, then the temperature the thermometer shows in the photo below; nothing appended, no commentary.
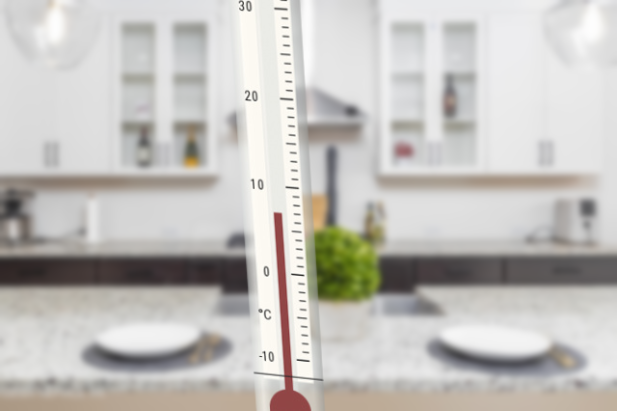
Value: 7 °C
